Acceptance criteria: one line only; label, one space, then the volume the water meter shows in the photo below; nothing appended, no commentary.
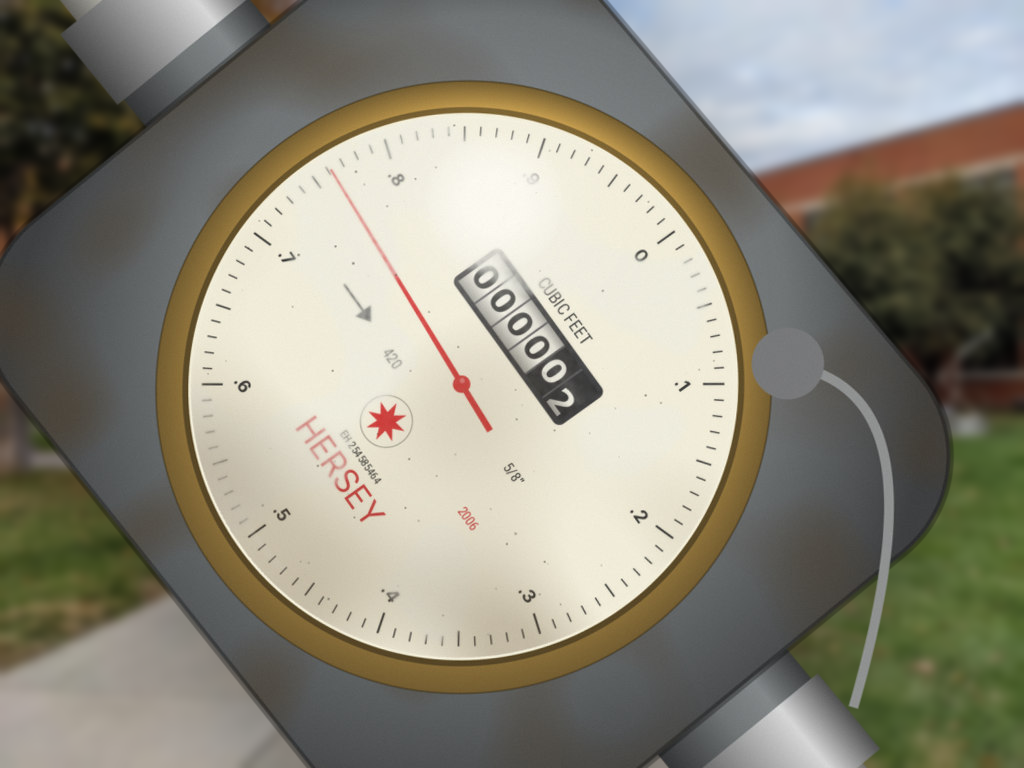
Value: 1.76 ft³
